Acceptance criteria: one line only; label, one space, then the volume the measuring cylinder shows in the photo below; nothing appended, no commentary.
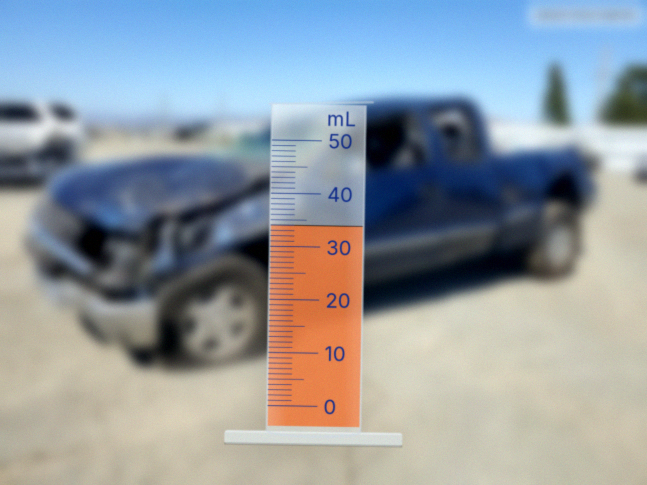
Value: 34 mL
